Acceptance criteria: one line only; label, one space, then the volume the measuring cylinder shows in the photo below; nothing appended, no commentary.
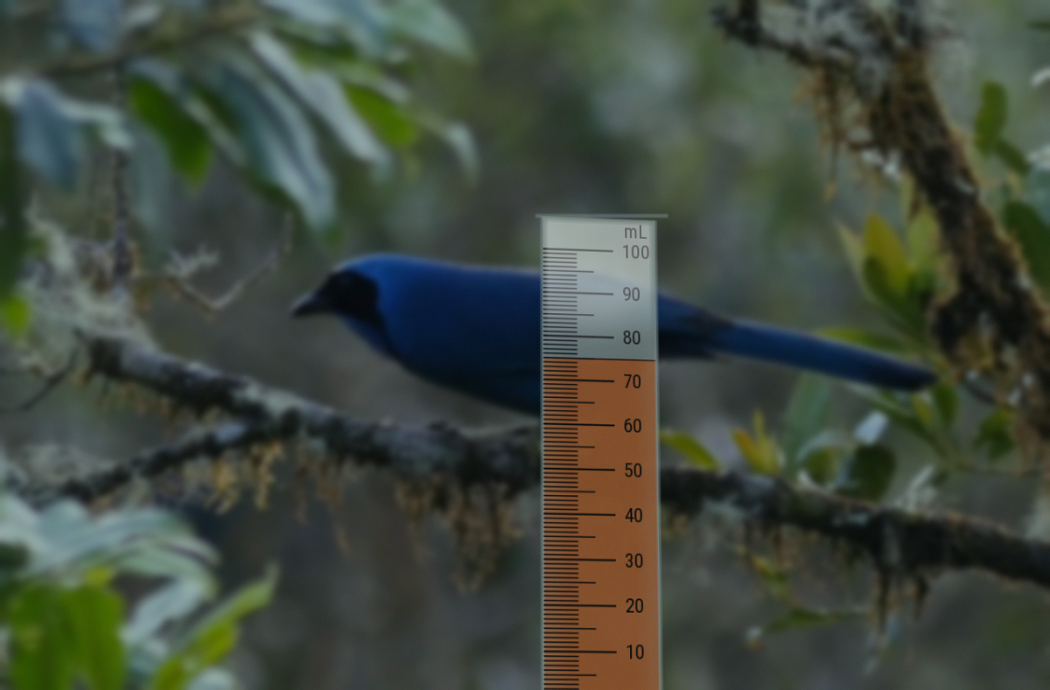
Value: 75 mL
